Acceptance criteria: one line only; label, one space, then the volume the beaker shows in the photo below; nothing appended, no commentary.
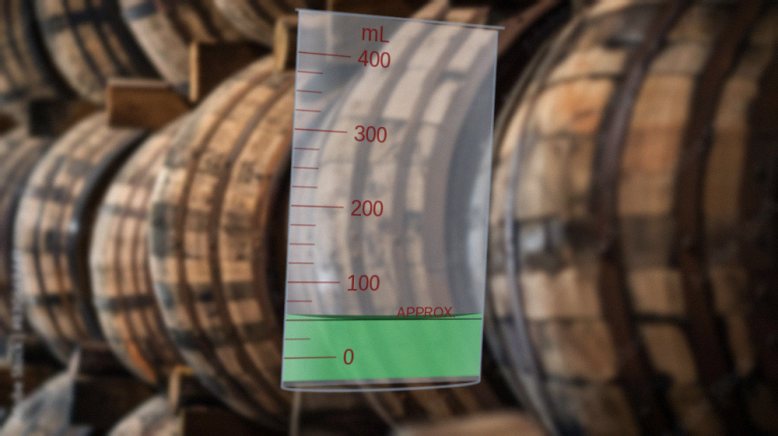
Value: 50 mL
